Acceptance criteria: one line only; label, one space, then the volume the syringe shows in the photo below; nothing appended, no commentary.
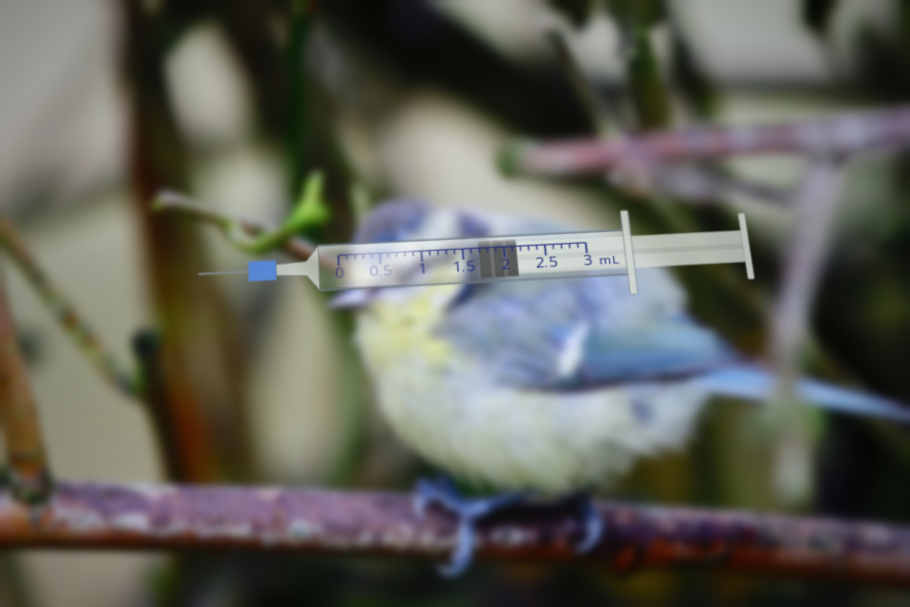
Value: 1.7 mL
